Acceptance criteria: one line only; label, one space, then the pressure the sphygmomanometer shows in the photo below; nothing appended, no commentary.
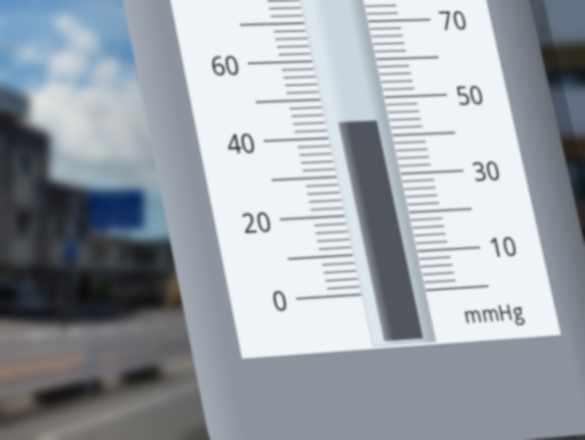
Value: 44 mmHg
